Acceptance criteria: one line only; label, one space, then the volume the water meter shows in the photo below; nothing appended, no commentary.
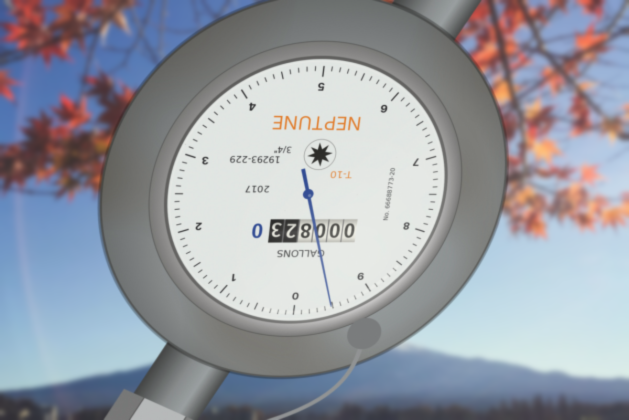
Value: 8229.5 gal
